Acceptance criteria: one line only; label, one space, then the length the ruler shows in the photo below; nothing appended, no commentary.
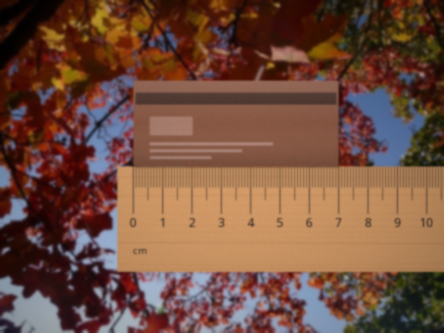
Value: 7 cm
